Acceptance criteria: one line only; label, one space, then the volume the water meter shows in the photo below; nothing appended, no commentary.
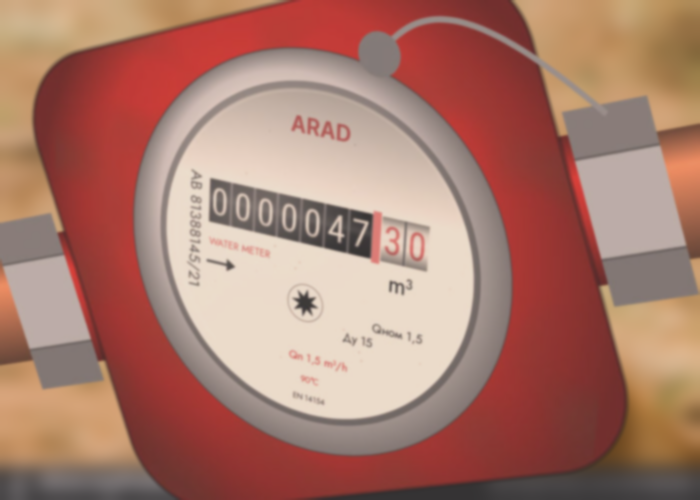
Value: 47.30 m³
